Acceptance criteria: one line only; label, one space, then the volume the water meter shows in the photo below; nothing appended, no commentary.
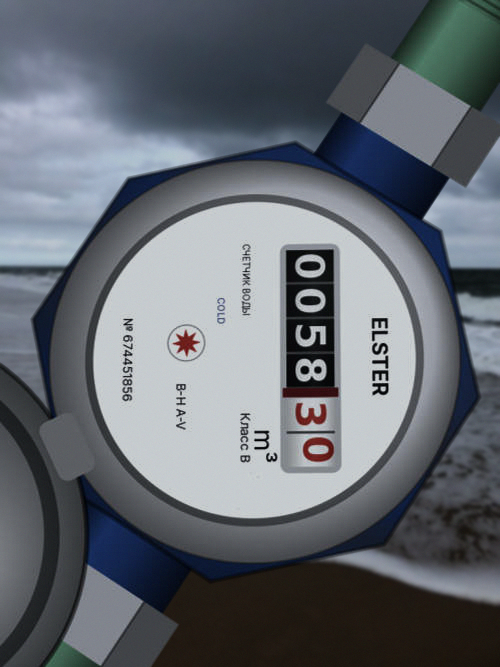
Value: 58.30 m³
